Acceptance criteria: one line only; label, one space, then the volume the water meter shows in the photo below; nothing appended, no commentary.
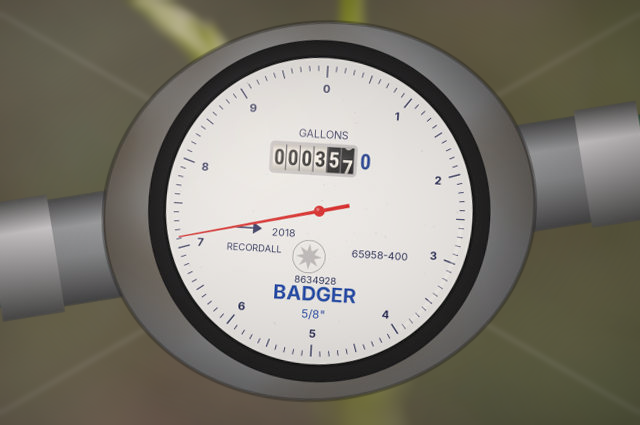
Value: 3567.1 gal
